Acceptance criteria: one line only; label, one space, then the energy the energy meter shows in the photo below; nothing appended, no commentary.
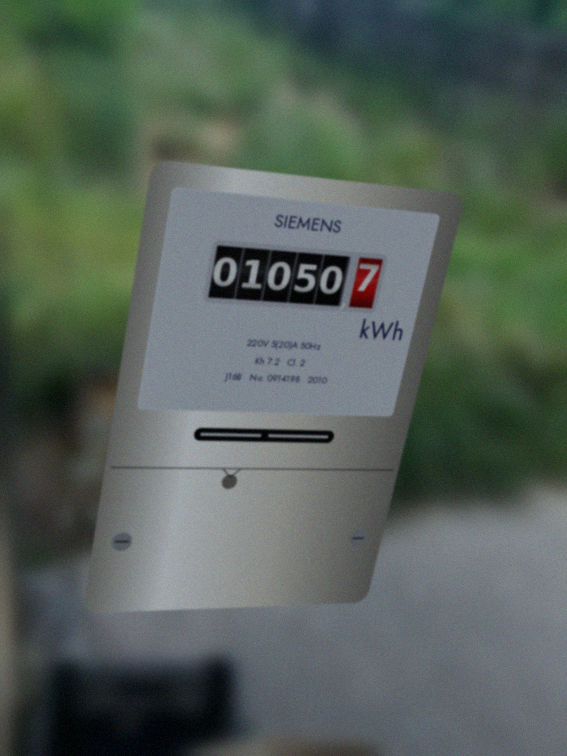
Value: 1050.7 kWh
